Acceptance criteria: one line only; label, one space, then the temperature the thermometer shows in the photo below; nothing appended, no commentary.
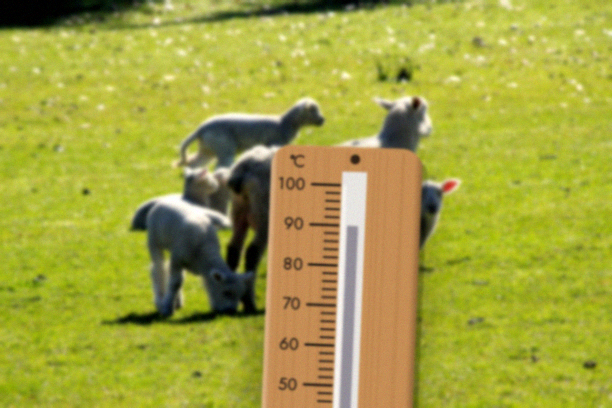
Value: 90 °C
